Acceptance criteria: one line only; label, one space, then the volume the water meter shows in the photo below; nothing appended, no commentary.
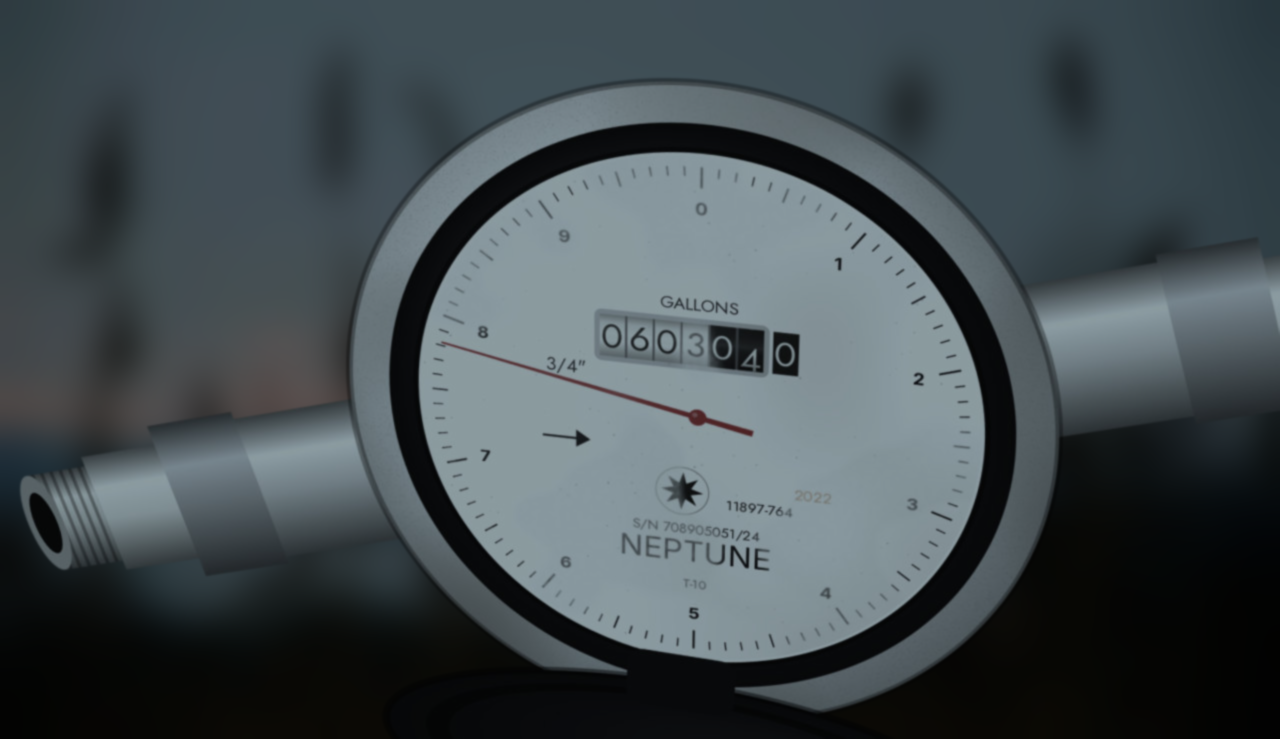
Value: 603037.8 gal
